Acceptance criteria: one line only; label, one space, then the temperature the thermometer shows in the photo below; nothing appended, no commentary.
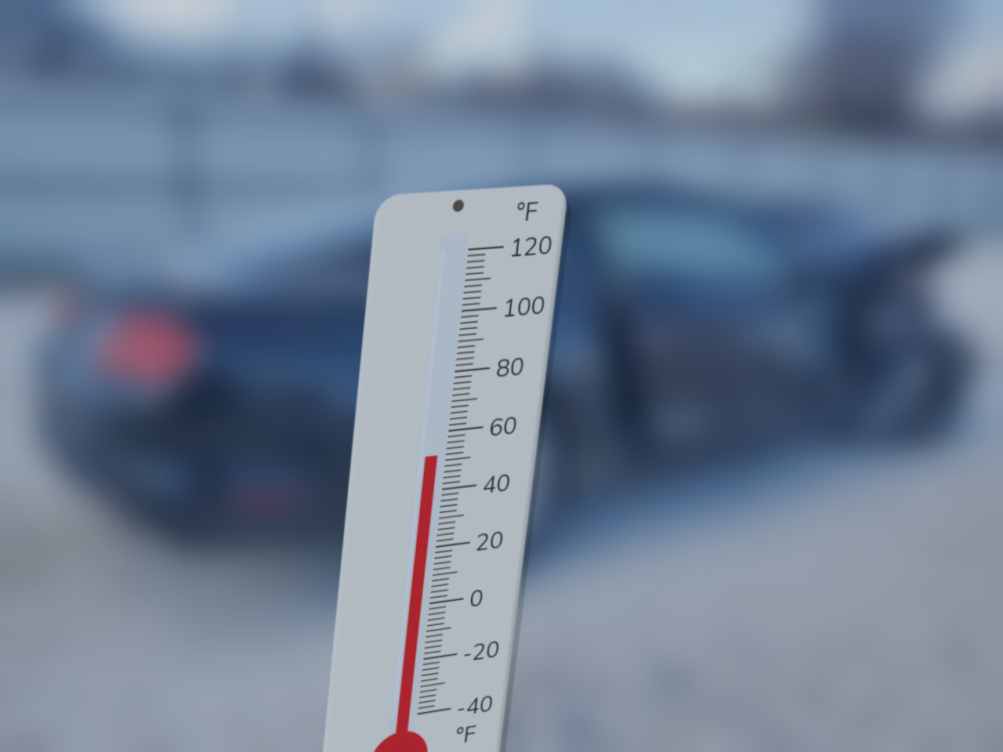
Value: 52 °F
